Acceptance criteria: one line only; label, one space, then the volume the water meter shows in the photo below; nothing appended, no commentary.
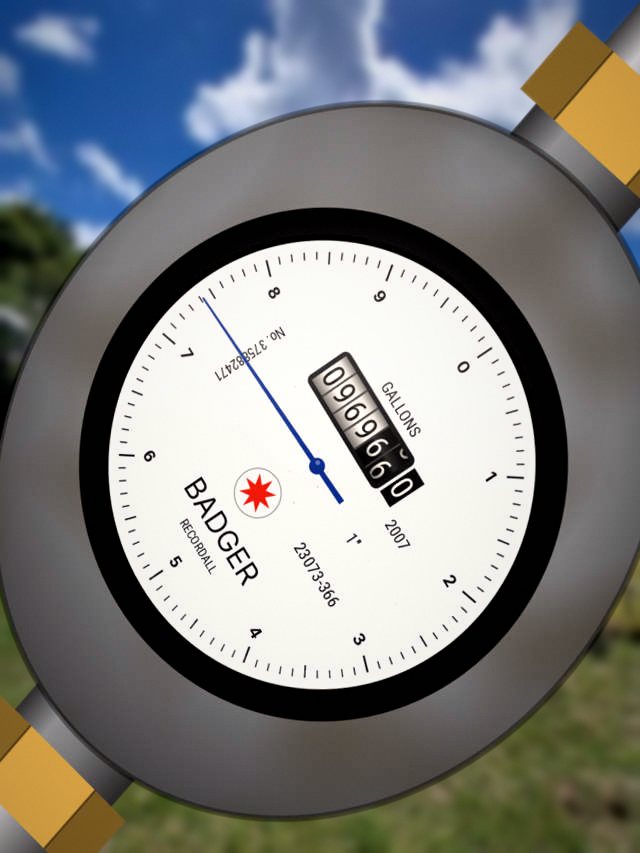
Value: 969657.4 gal
